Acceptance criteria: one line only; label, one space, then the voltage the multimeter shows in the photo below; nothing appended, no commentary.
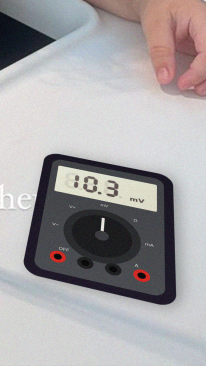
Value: 10.3 mV
